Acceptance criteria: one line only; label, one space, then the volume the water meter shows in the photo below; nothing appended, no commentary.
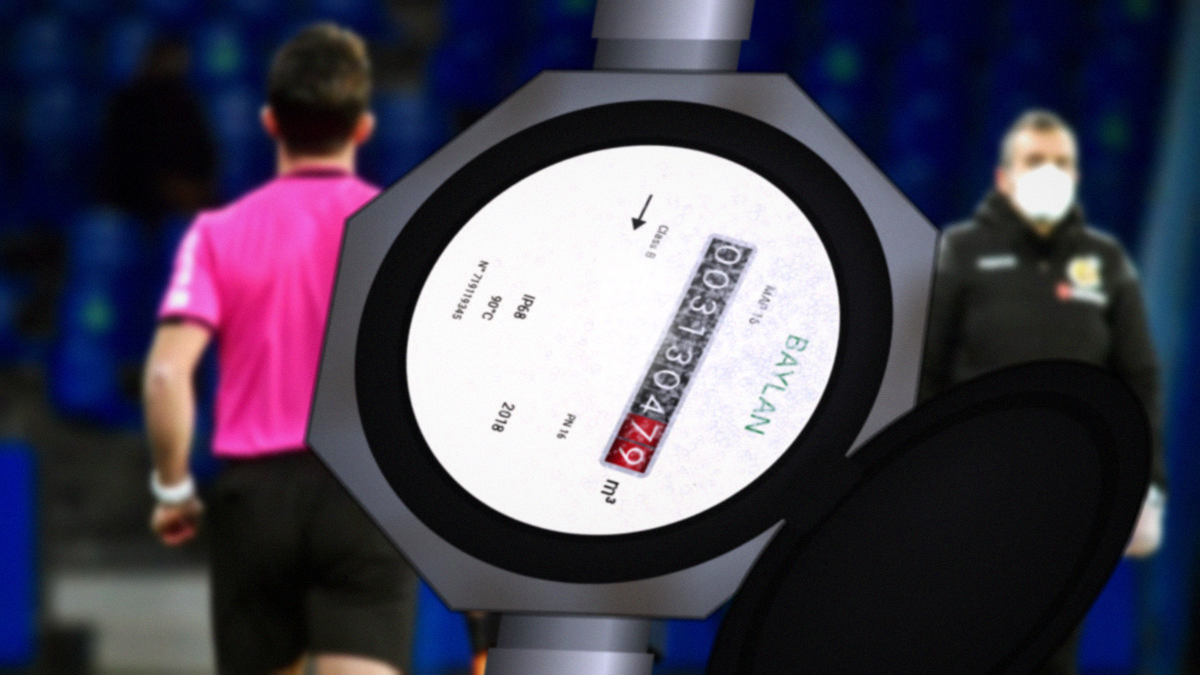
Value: 31304.79 m³
